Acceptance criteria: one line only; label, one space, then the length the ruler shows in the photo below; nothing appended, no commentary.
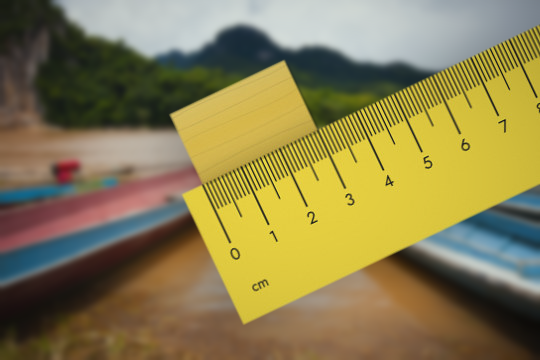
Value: 3 cm
